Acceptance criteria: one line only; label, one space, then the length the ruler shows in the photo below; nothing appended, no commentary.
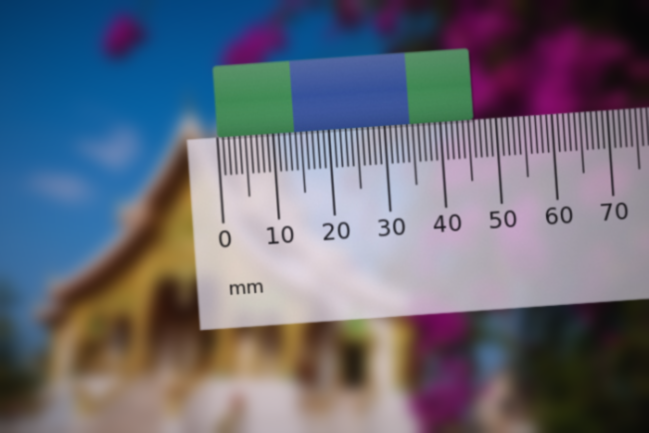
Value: 46 mm
